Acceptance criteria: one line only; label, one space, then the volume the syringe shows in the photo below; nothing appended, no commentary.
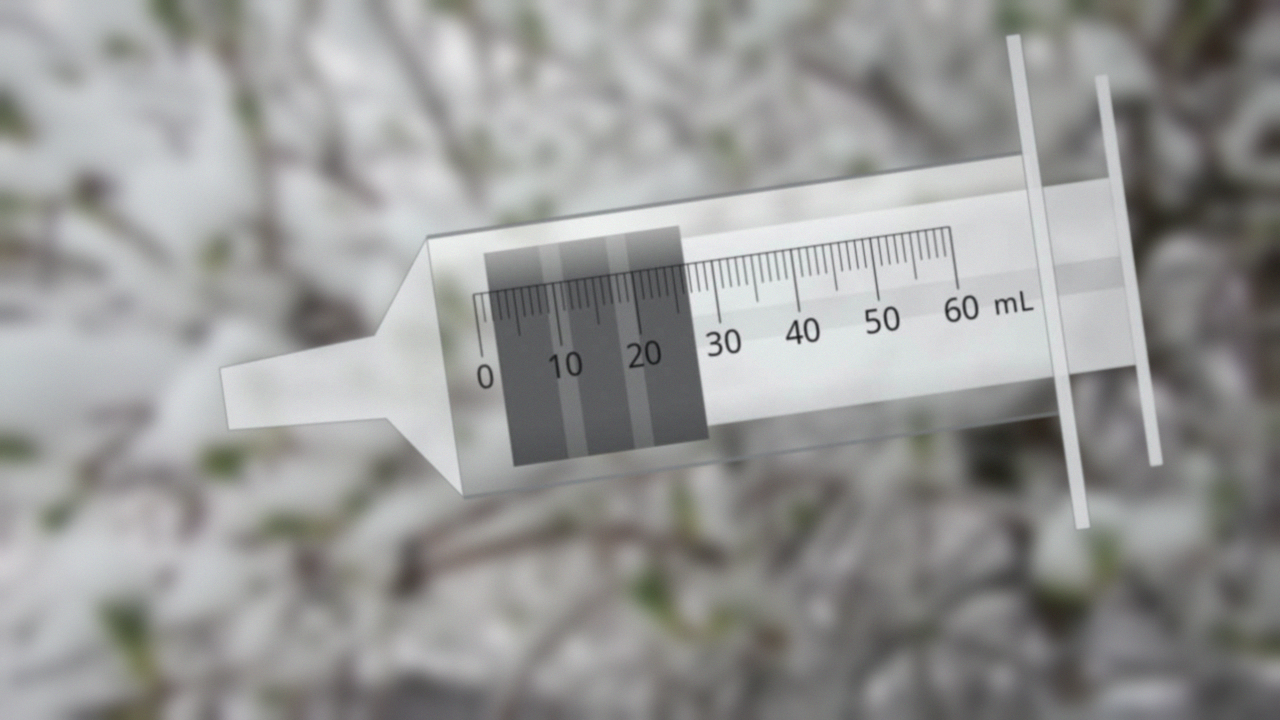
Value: 2 mL
